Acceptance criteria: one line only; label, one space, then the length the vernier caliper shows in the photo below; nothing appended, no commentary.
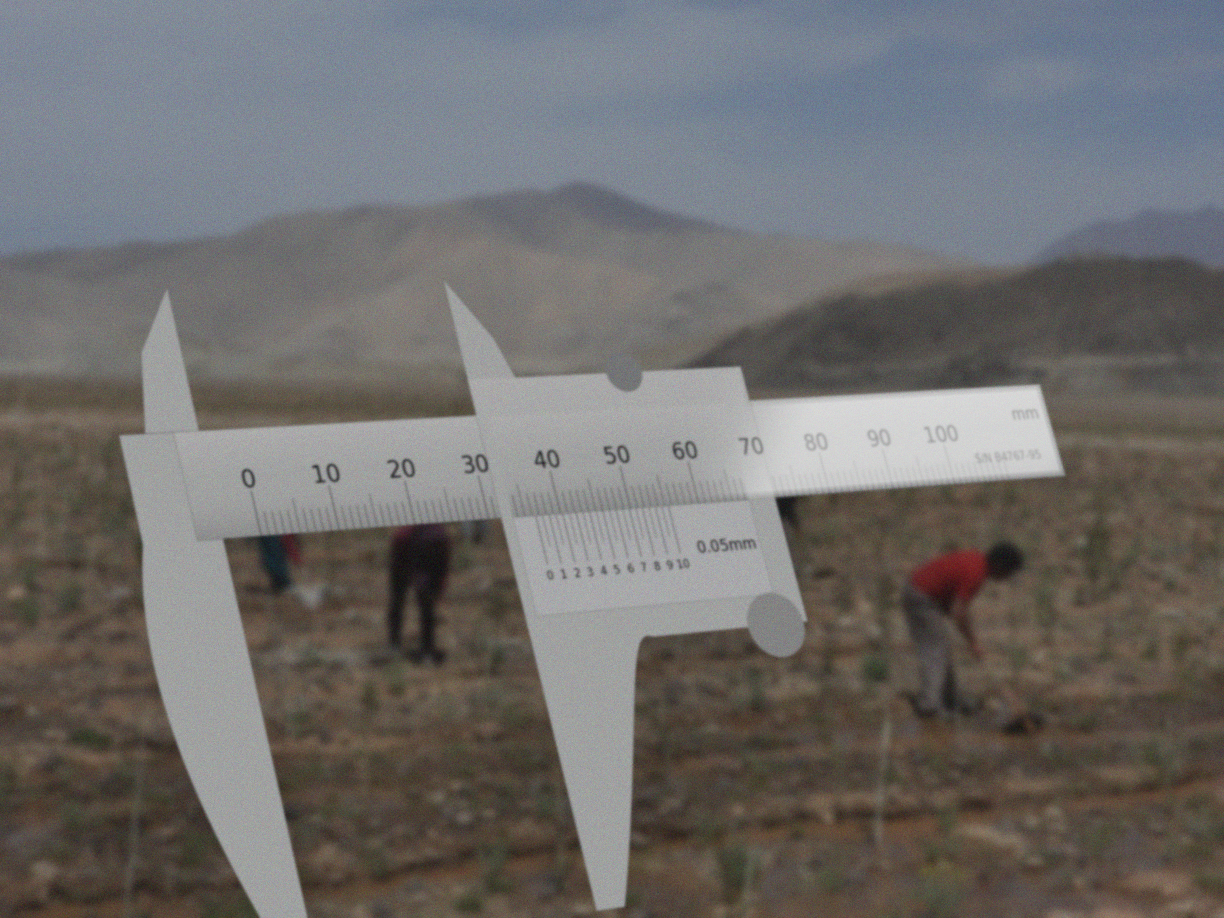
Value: 36.5 mm
